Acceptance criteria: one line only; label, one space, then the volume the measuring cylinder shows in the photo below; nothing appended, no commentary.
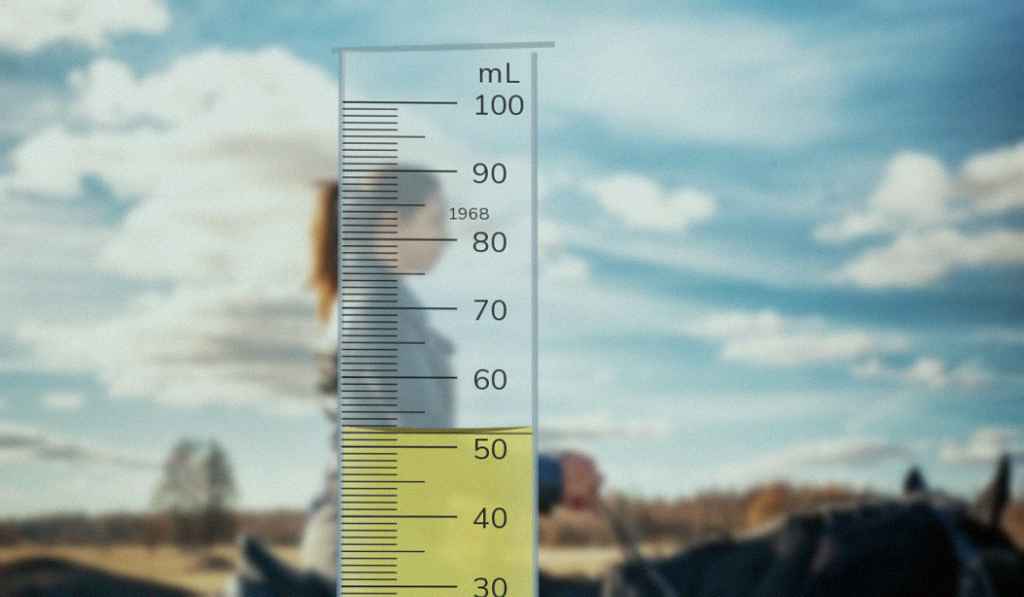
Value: 52 mL
